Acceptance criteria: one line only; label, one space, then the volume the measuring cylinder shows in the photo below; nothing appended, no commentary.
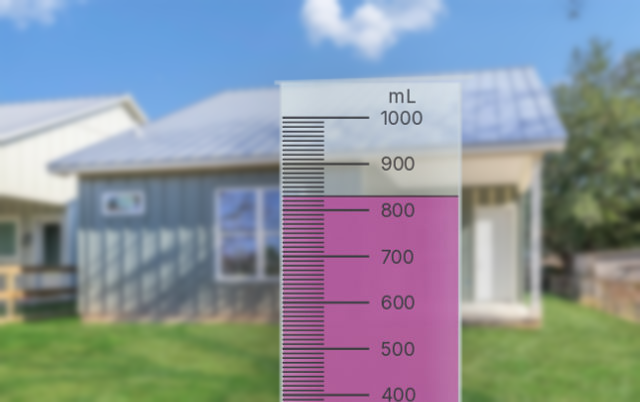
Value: 830 mL
